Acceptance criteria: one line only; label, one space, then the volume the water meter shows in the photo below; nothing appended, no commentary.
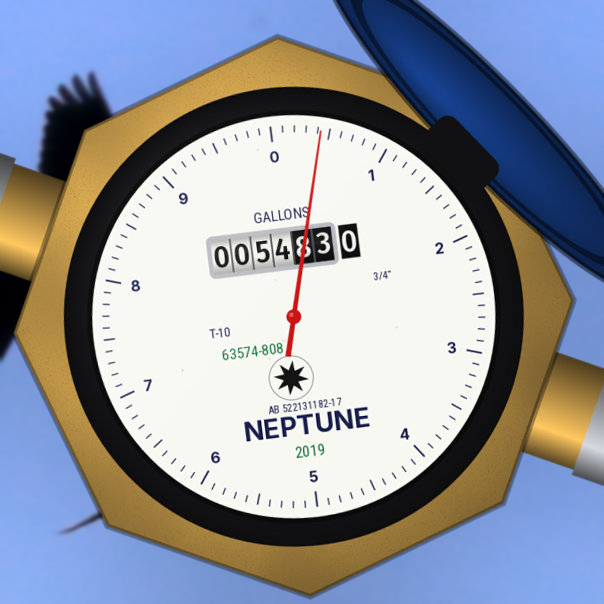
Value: 54830.4 gal
